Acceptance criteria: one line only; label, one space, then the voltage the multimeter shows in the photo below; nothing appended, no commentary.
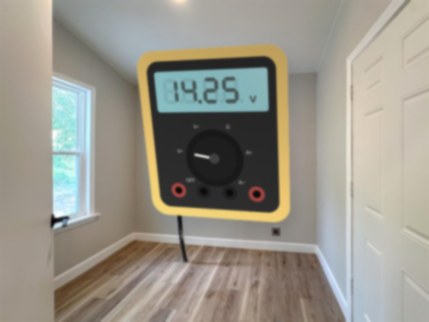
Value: 14.25 V
